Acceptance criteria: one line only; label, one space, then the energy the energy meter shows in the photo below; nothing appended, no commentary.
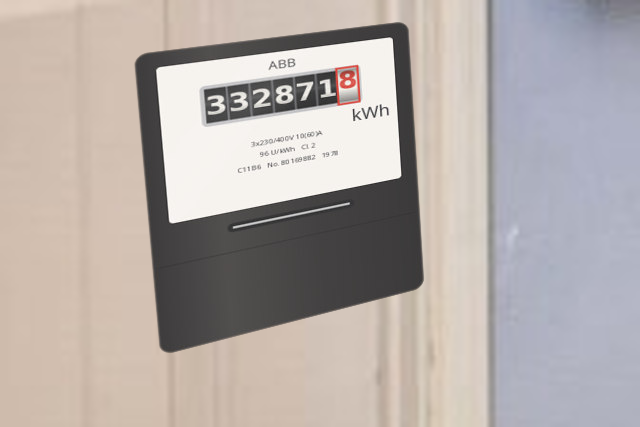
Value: 332871.8 kWh
